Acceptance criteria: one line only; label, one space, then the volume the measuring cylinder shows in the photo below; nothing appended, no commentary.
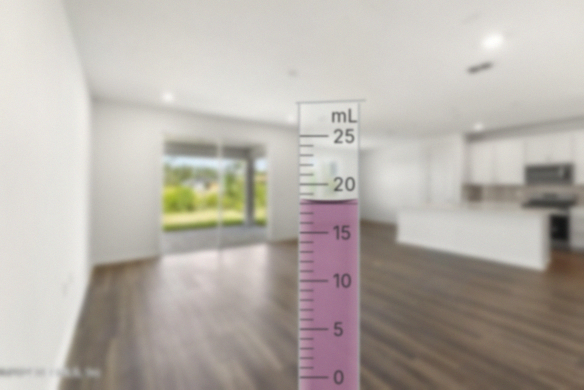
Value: 18 mL
